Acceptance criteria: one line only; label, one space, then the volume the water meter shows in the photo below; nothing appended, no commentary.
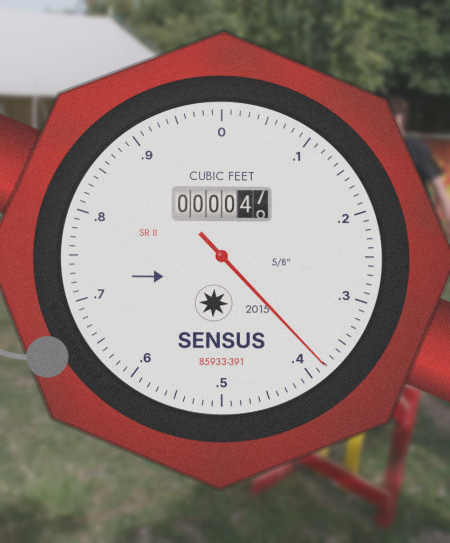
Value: 47.38 ft³
